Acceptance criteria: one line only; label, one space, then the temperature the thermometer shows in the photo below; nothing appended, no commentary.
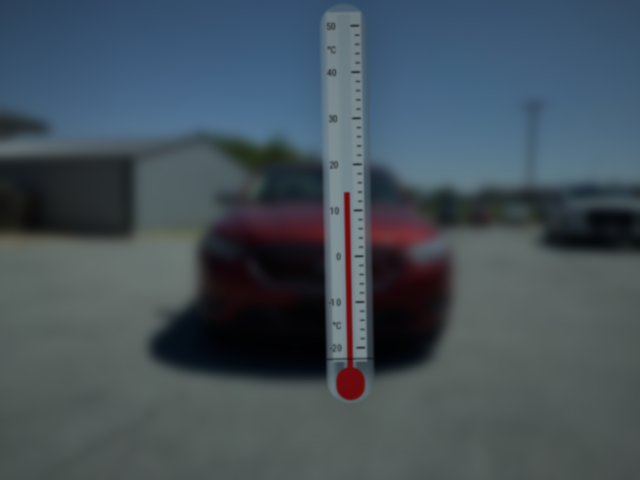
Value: 14 °C
